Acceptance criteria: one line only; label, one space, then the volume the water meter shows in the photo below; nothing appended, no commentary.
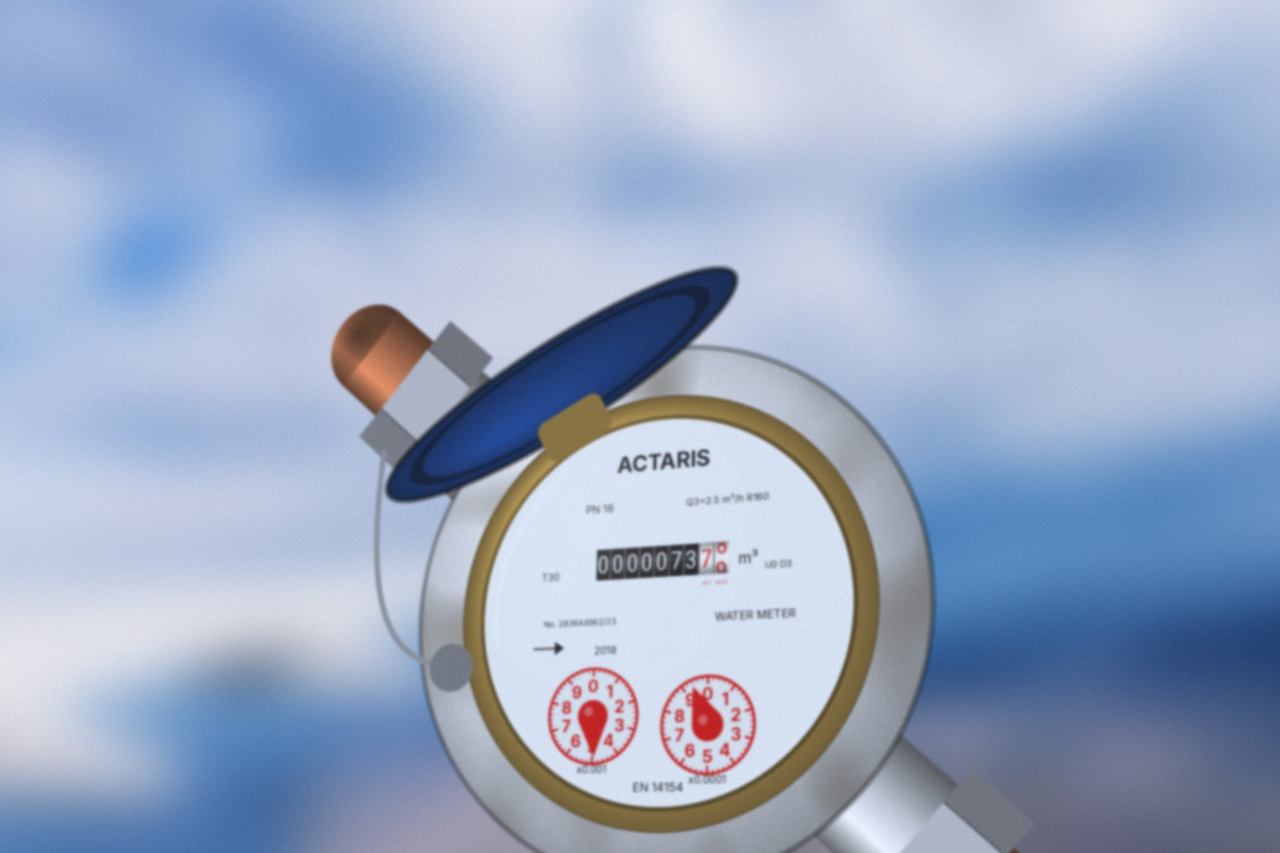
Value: 73.7849 m³
